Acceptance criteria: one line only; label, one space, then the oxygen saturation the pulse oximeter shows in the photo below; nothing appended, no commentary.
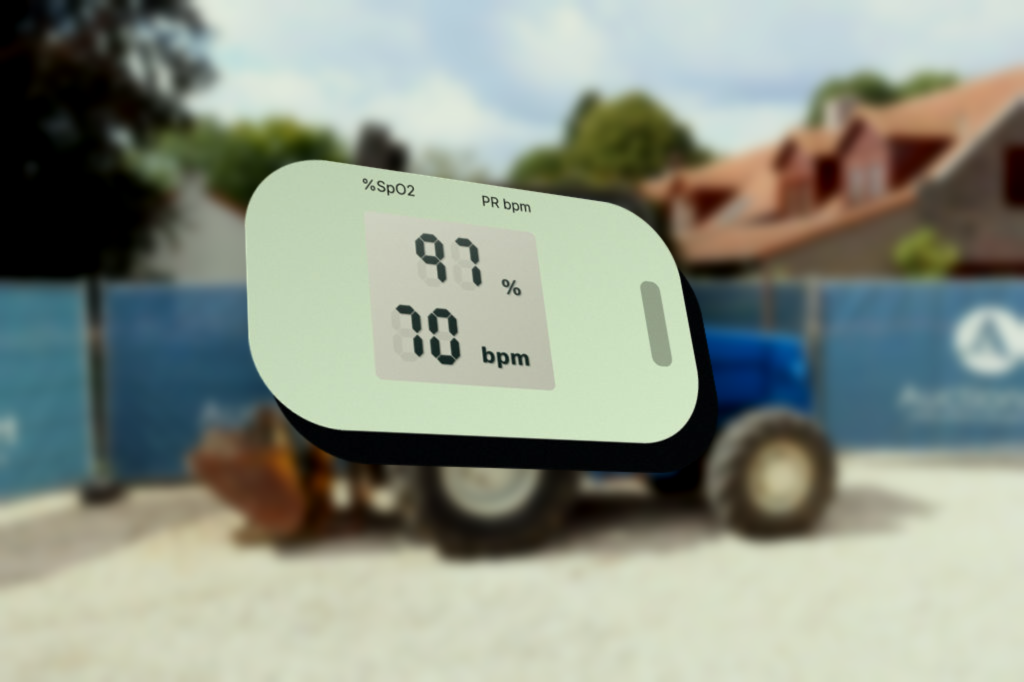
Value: 97 %
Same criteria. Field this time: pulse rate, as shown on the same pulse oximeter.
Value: 70 bpm
